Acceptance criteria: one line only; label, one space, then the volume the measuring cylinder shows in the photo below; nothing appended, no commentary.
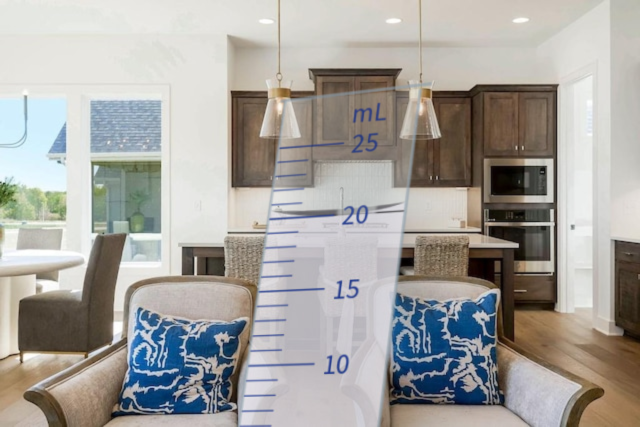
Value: 20 mL
